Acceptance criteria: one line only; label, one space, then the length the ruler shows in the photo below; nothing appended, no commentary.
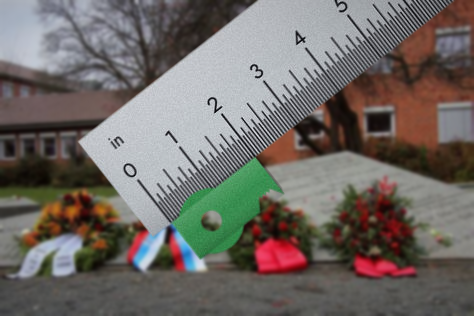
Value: 2 in
